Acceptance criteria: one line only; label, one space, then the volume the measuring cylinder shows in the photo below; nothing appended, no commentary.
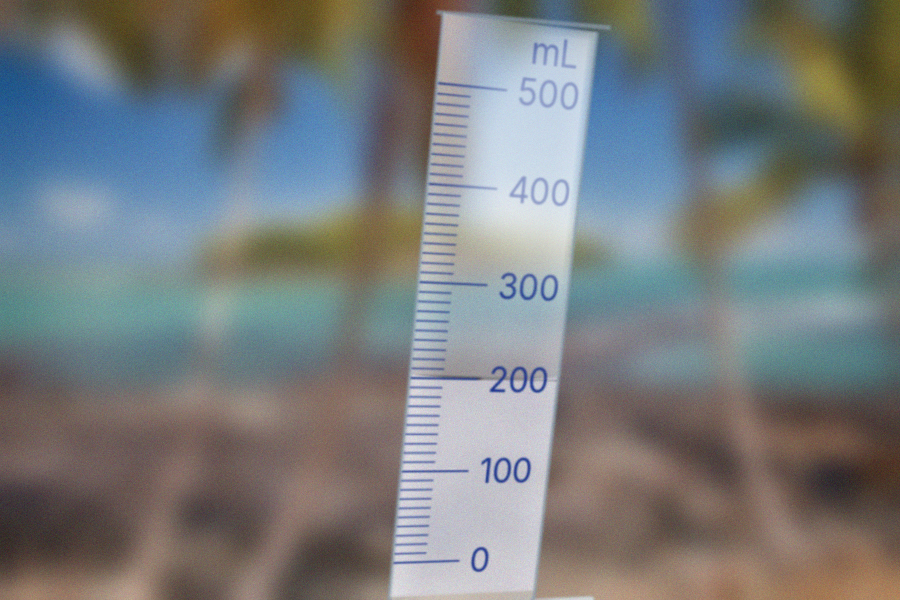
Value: 200 mL
